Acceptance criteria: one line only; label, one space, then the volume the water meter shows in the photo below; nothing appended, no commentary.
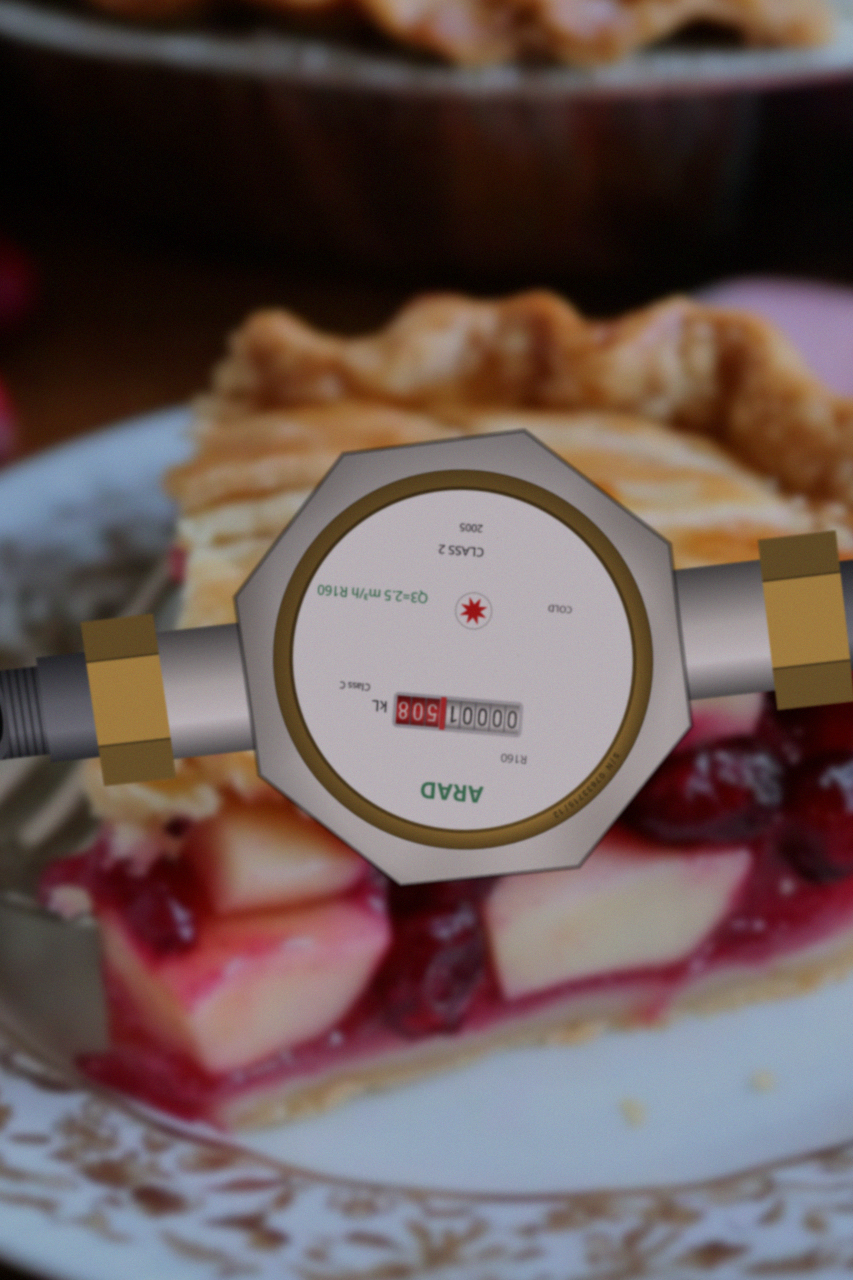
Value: 1.508 kL
